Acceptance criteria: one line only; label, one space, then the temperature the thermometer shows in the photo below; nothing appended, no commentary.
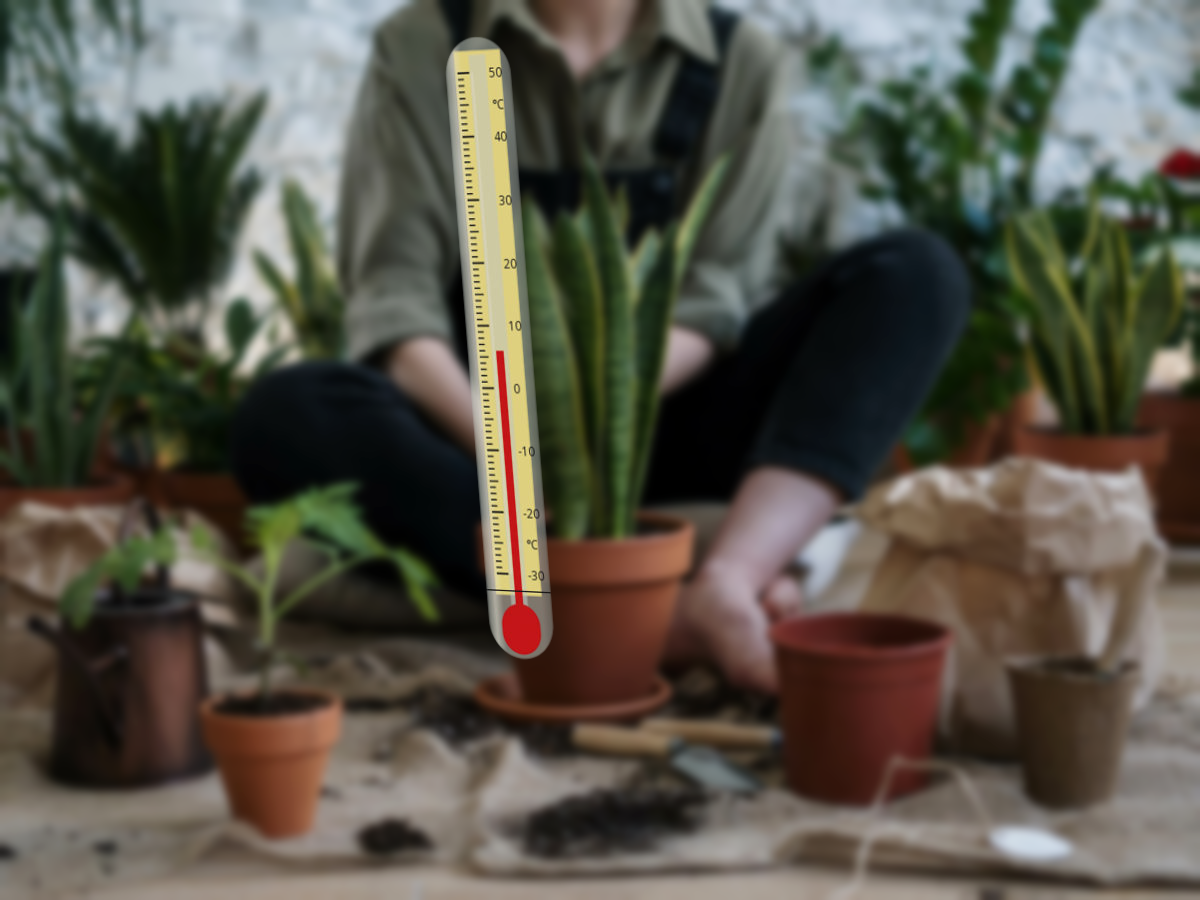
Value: 6 °C
